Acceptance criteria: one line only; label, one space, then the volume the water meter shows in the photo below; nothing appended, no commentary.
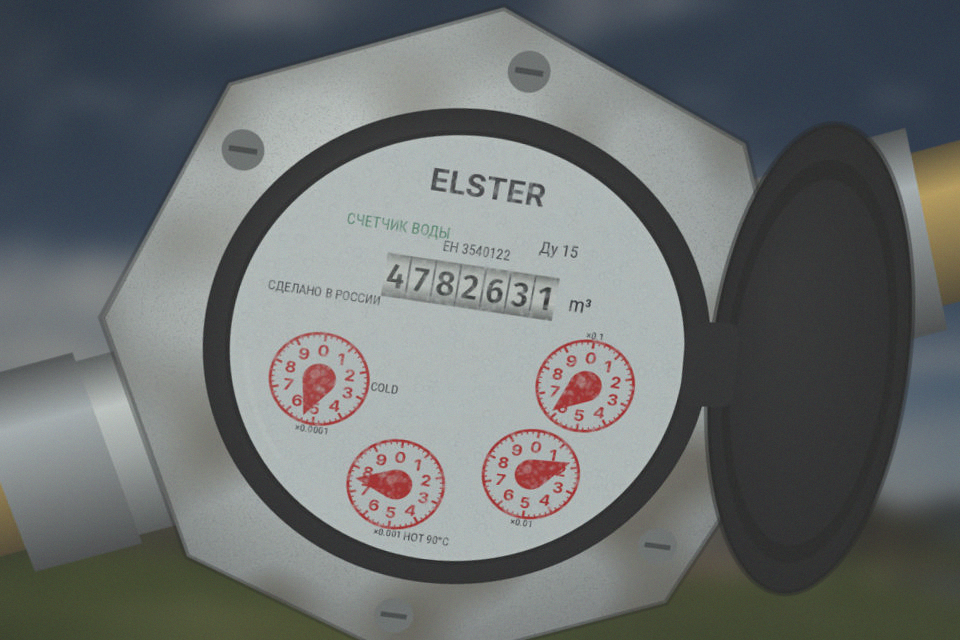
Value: 4782631.6175 m³
